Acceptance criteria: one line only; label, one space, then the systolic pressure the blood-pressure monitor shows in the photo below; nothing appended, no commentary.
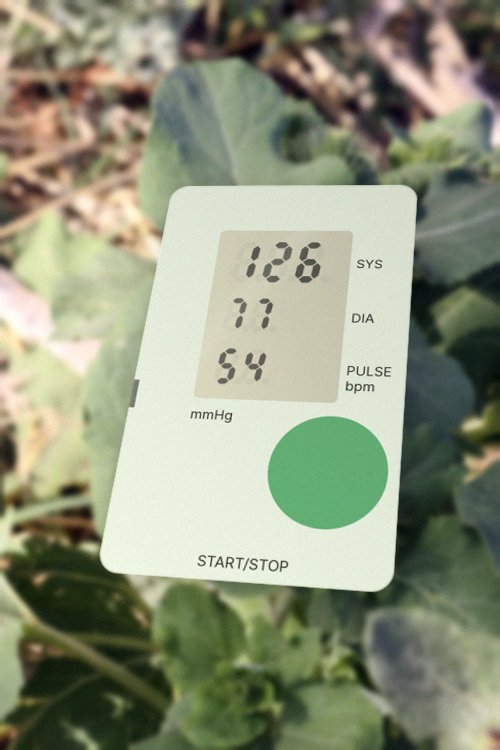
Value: 126 mmHg
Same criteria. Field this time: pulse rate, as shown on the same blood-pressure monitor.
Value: 54 bpm
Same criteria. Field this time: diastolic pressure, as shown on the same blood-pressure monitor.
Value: 77 mmHg
